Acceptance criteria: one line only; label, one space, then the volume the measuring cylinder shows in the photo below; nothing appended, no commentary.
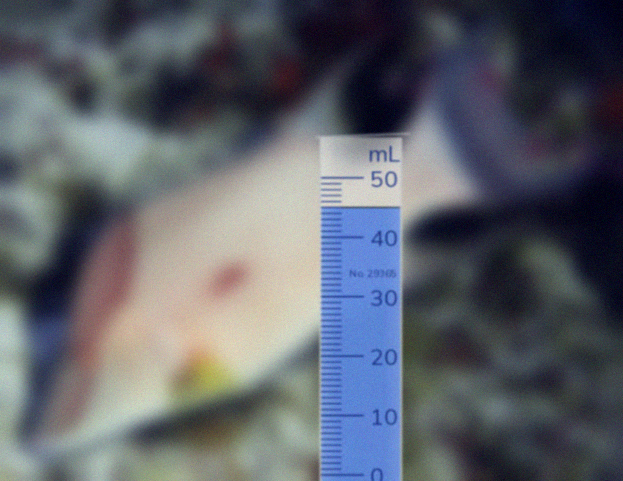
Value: 45 mL
